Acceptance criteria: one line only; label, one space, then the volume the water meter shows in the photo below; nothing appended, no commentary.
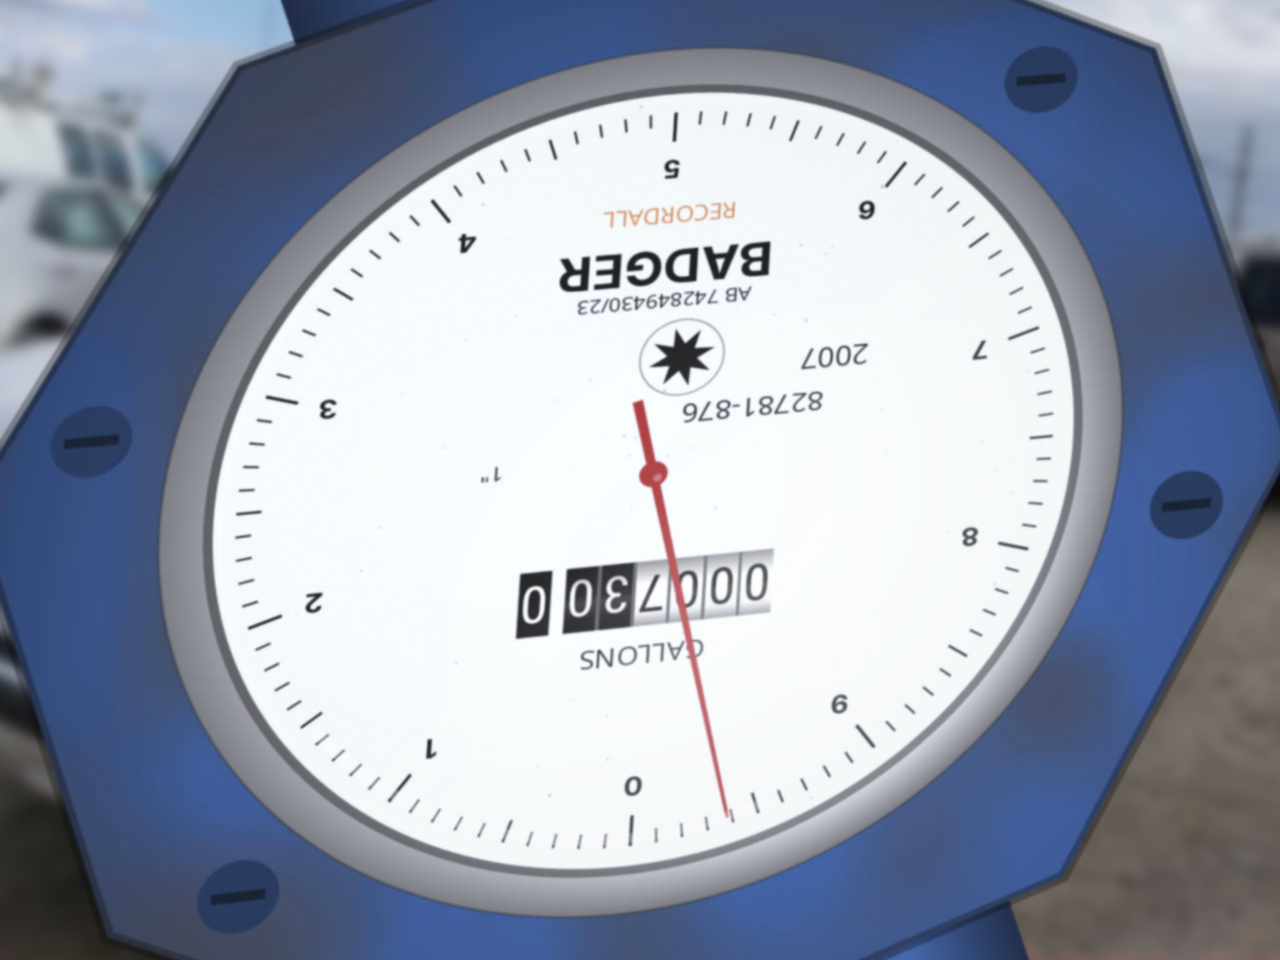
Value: 7299.6 gal
